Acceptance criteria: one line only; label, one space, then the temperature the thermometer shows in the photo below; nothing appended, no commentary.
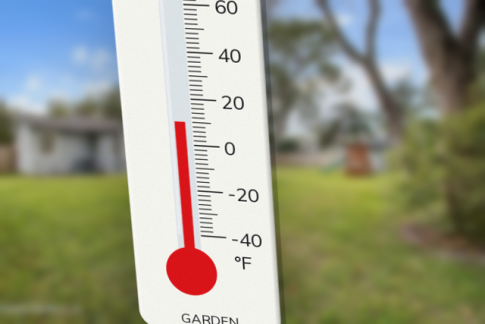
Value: 10 °F
